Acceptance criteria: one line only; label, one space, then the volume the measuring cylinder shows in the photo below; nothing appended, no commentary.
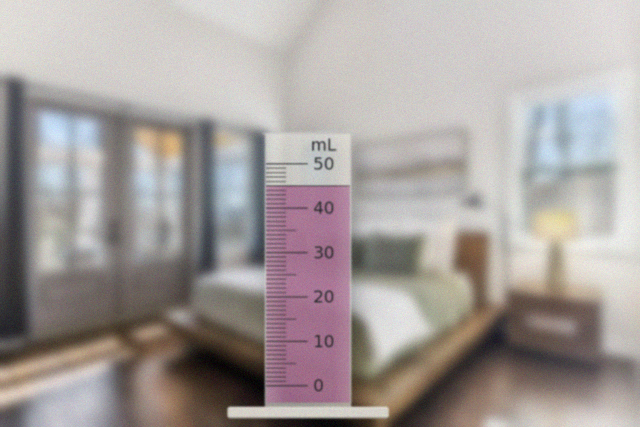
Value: 45 mL
